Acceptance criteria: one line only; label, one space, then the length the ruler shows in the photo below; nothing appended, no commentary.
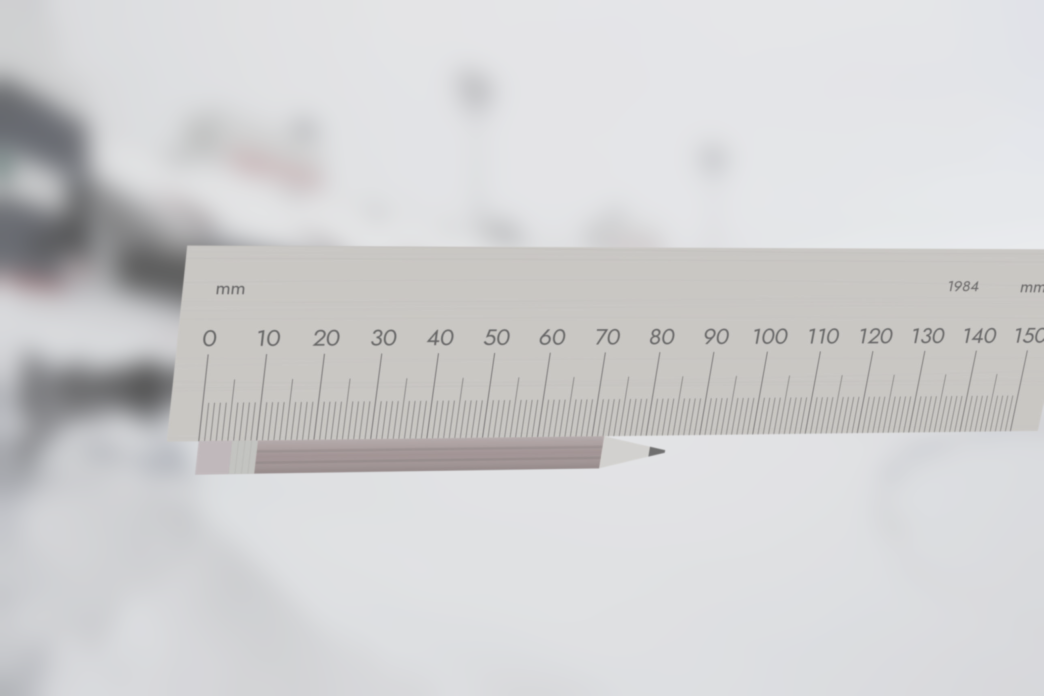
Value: 84 mm
